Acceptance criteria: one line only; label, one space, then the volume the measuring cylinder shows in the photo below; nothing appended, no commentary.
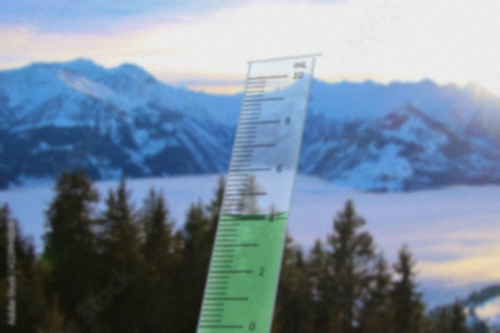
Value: 4 mL
